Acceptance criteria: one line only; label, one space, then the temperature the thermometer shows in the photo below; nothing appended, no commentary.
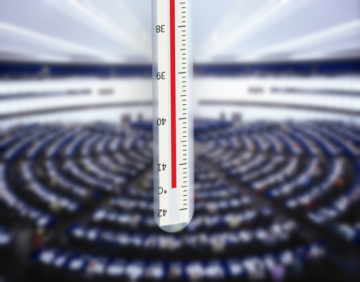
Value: 41.5 °C
